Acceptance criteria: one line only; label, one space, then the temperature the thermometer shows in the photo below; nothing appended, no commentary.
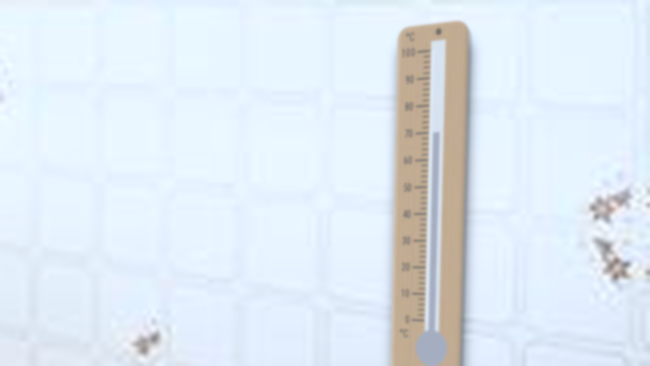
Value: 70 °C
